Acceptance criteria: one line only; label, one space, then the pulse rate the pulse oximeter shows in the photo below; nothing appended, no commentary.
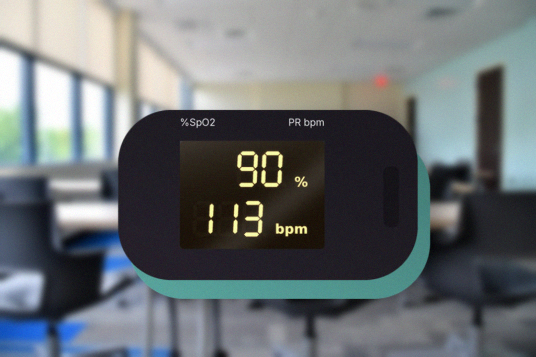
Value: 113 bpm
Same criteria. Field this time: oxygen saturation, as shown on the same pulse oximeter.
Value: 90 %
